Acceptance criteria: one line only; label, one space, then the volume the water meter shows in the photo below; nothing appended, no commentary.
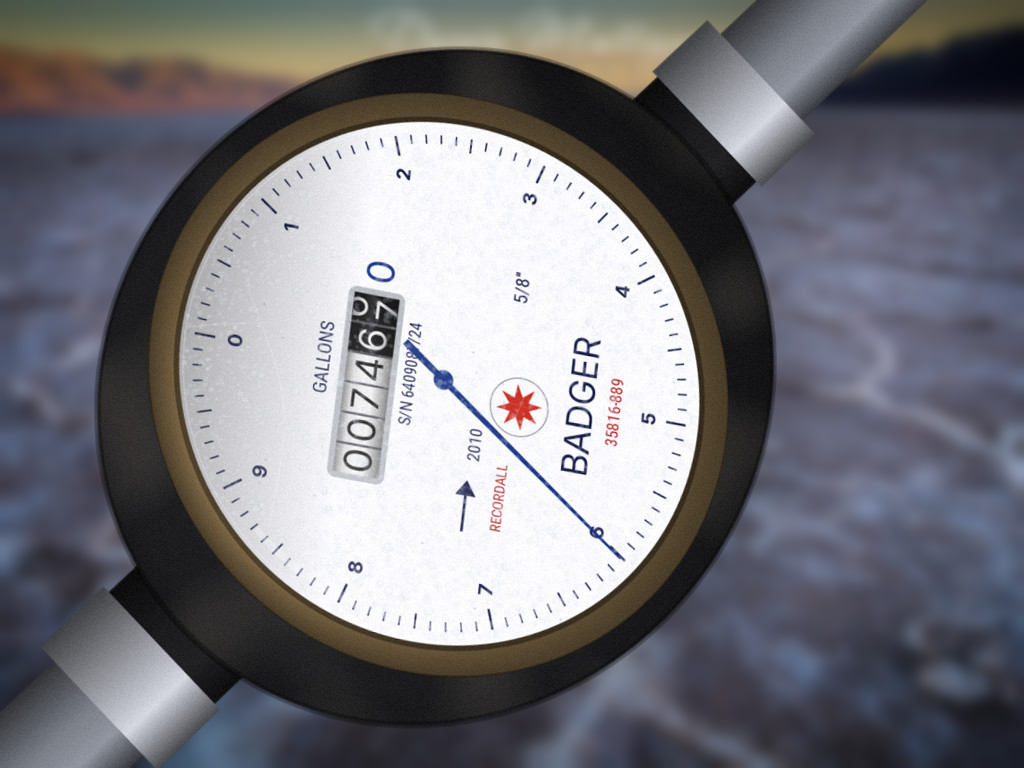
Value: 74666.0 gal
